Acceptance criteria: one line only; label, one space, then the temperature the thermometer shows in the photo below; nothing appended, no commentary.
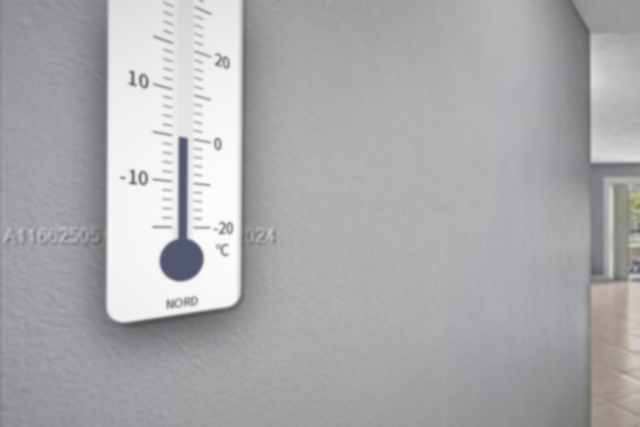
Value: 0 °C
